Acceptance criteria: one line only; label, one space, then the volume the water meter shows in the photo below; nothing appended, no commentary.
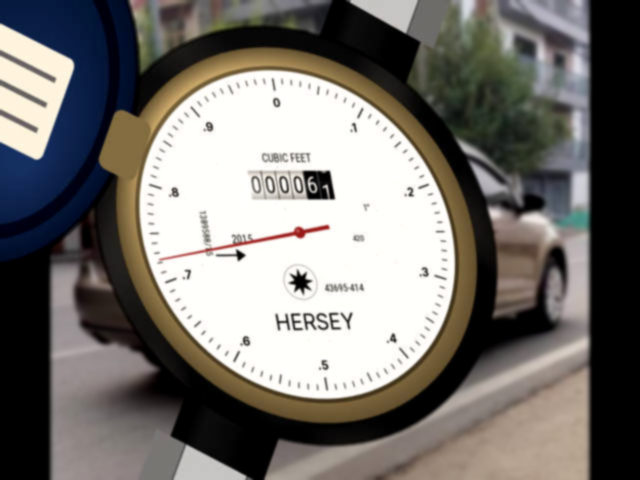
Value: 60.72 ft³
